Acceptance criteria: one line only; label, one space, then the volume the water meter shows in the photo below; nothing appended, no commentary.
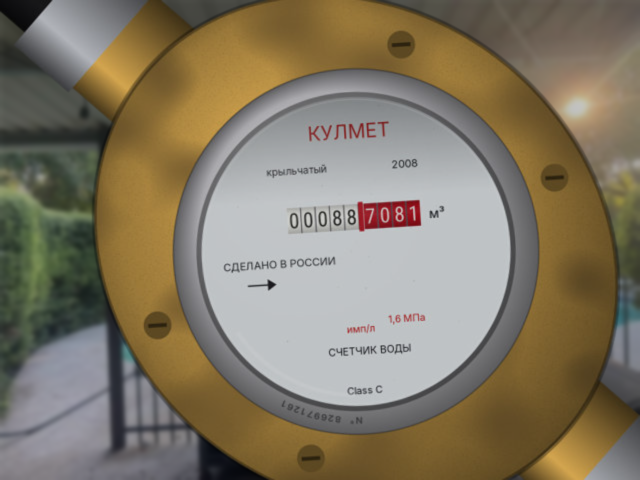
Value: 88.7081 m³
